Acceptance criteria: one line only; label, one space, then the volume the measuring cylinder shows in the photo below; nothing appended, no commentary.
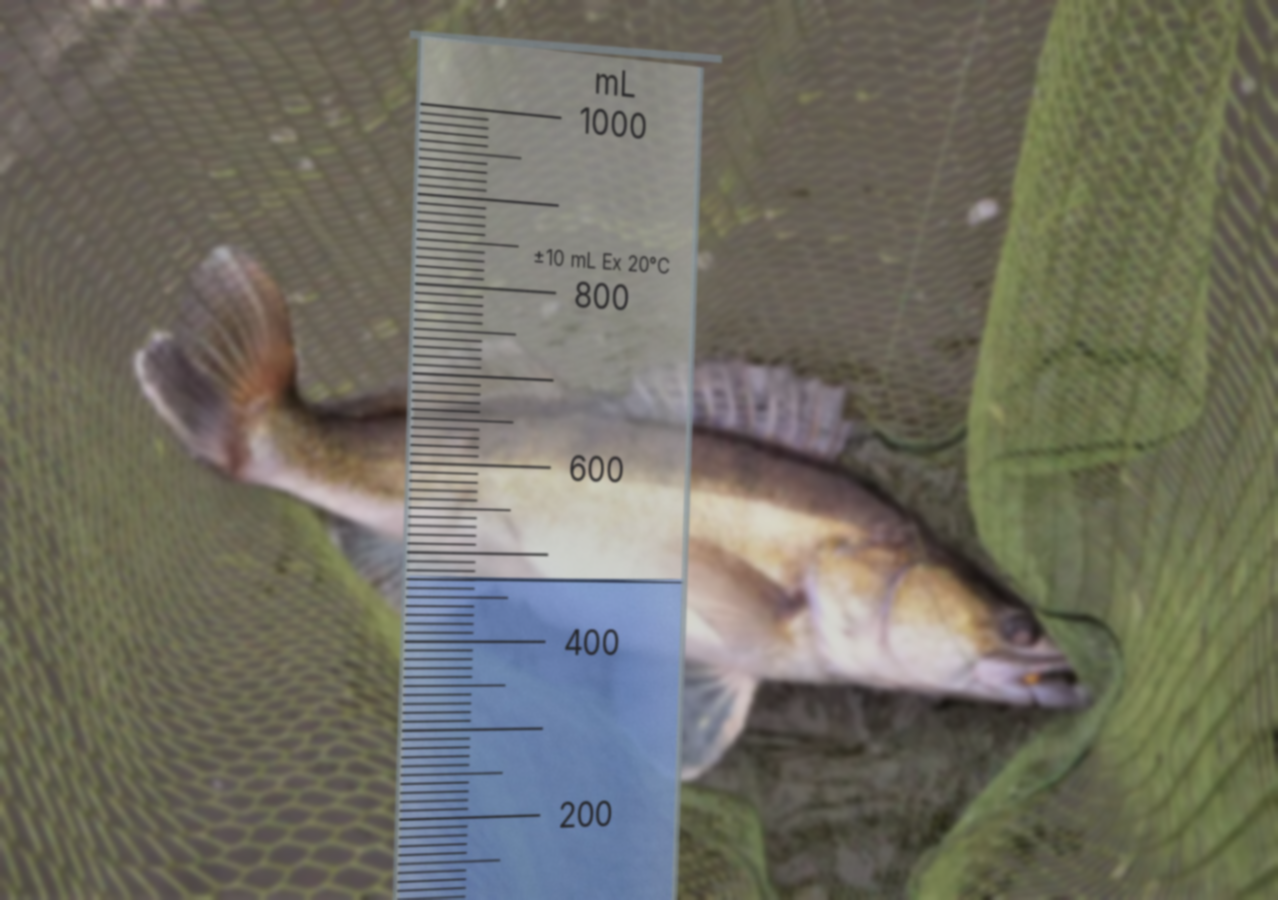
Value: 470 mL
